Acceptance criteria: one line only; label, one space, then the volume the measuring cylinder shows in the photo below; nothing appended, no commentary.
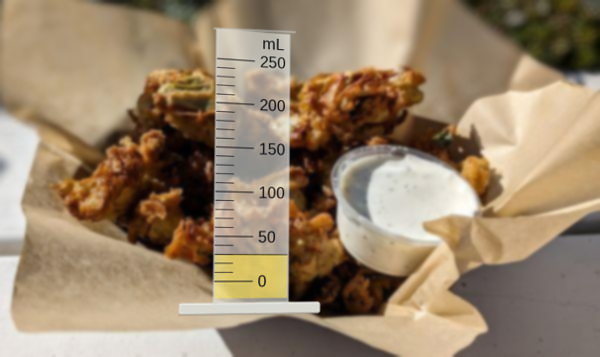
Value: 30 mL
